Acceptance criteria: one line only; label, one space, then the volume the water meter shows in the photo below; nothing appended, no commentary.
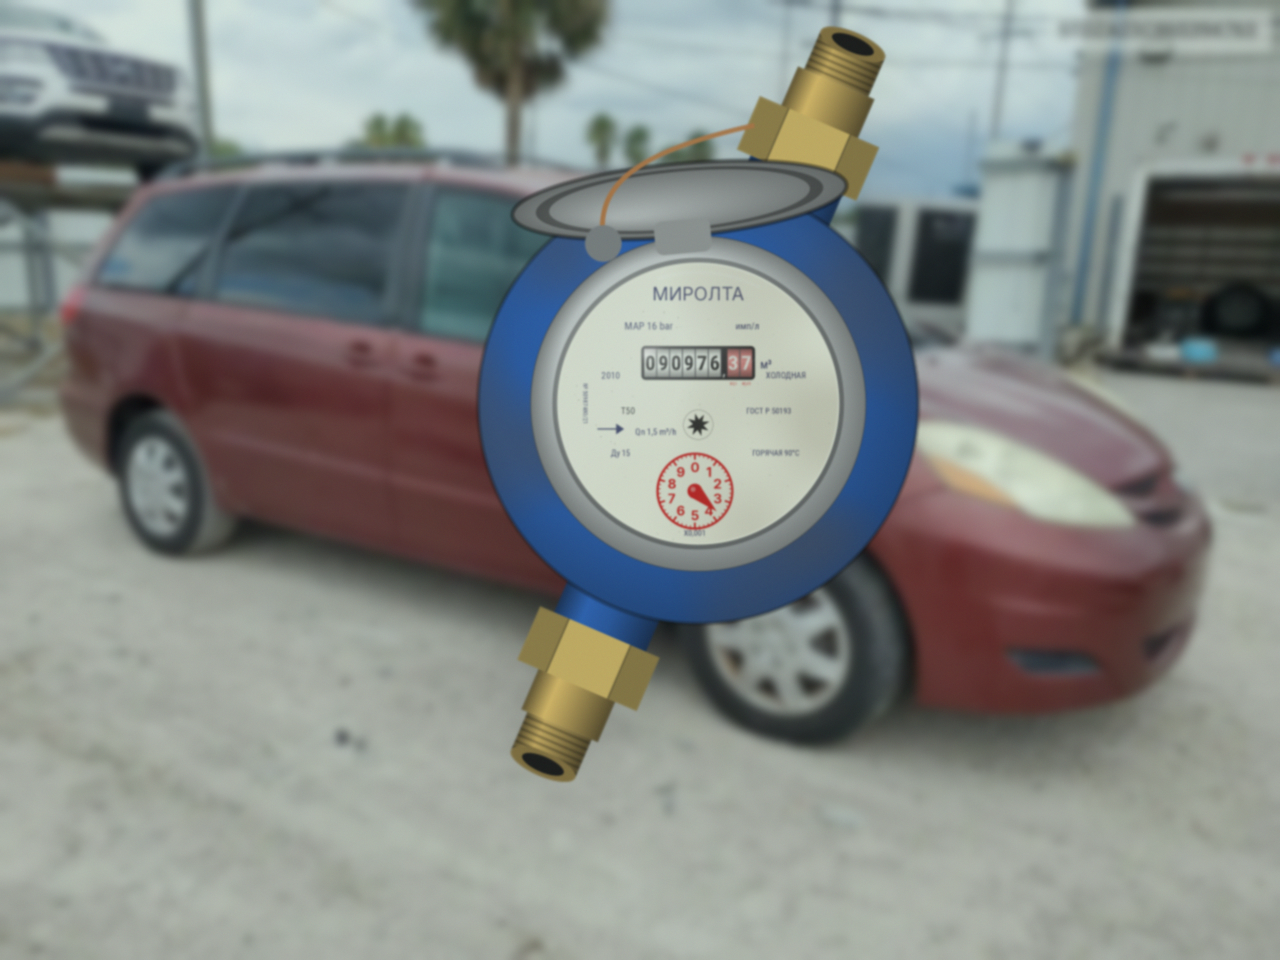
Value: 90976.373 m³
